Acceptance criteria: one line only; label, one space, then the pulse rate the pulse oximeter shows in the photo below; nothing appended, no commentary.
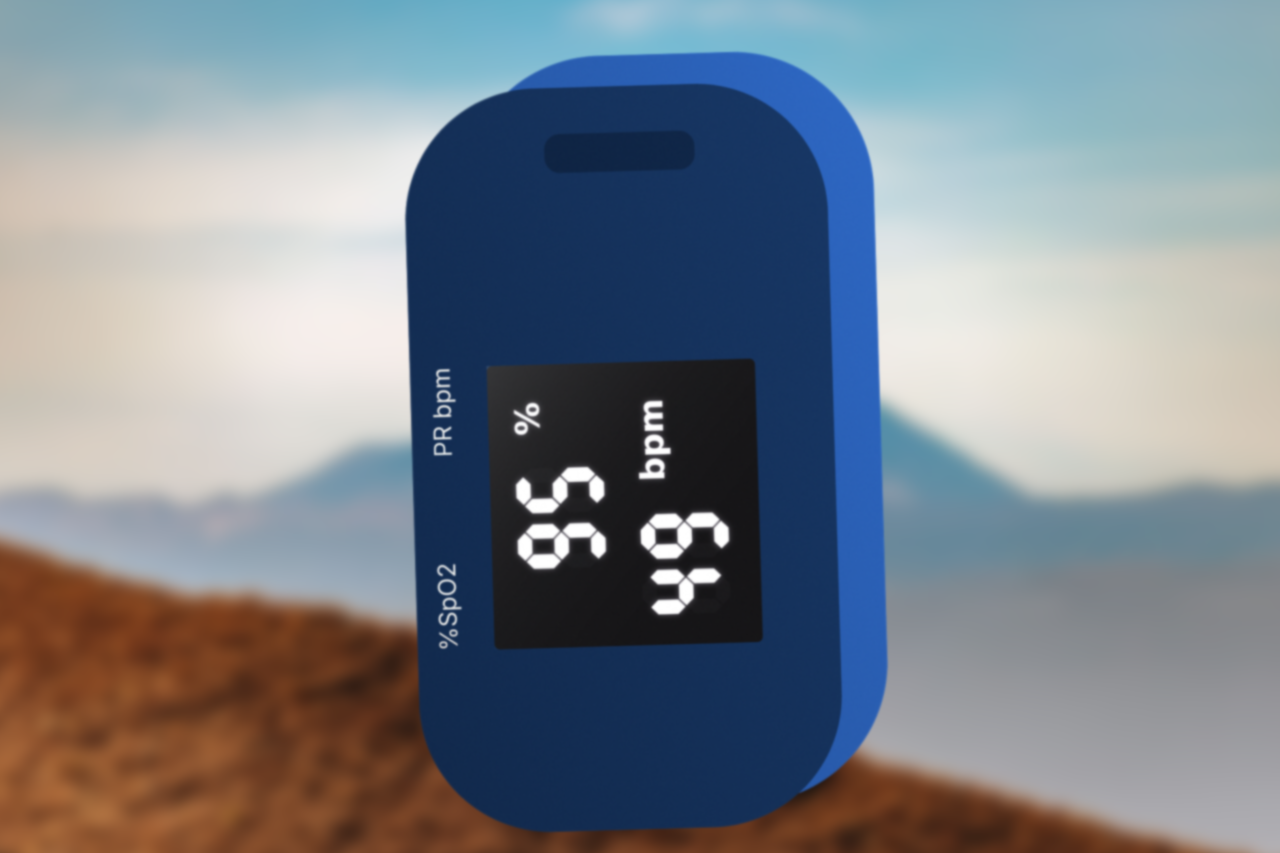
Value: 49 bpm
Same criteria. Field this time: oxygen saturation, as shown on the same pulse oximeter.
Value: 95 %
